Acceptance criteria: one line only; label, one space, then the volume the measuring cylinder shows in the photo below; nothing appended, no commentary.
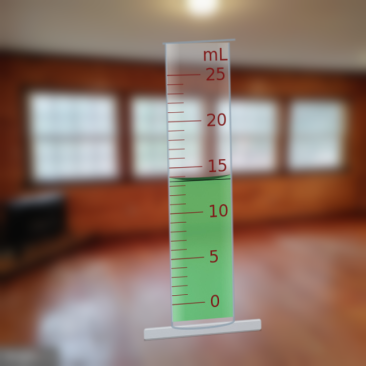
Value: 13.5 mL
